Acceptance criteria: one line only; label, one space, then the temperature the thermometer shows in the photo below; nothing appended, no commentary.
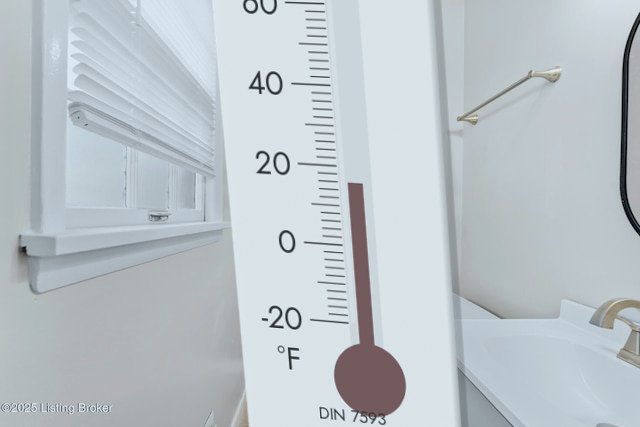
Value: 16 °F
